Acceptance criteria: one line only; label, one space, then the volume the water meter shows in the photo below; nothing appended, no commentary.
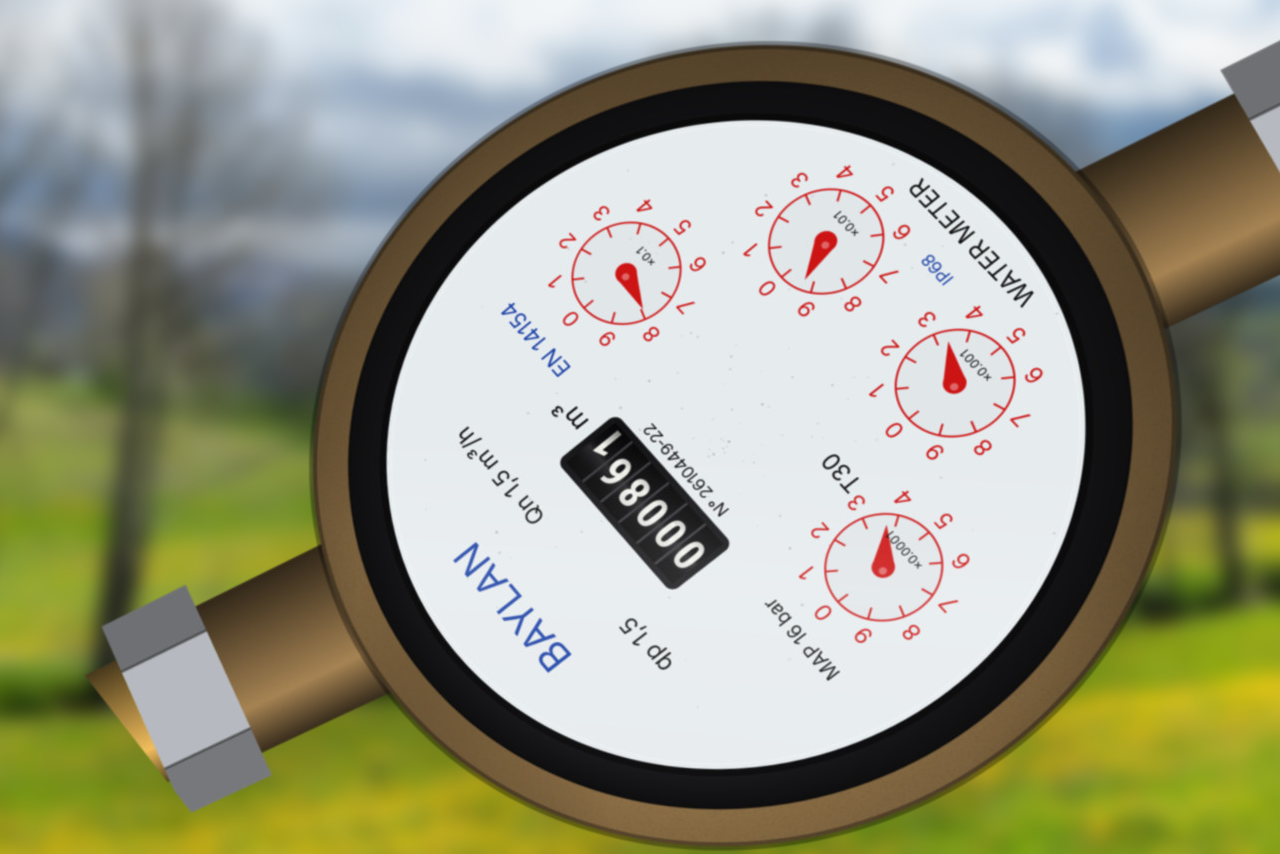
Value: 860.7933 m³
